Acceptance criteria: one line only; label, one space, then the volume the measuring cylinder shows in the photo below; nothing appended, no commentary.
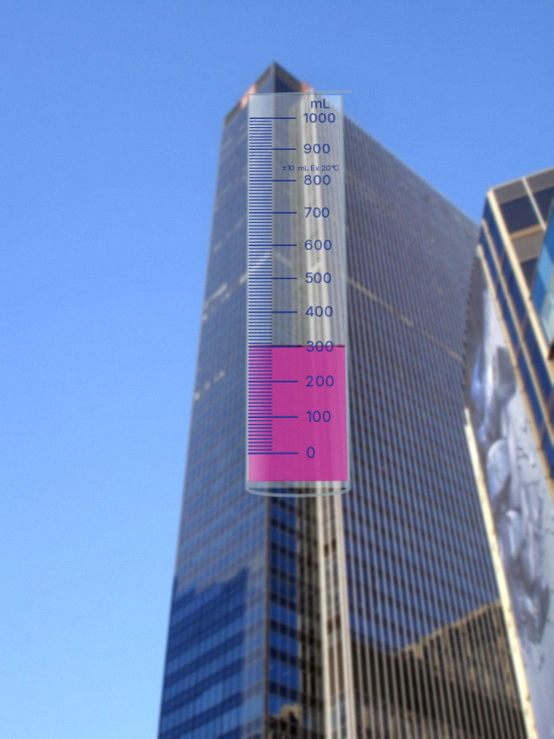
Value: 300 mL
